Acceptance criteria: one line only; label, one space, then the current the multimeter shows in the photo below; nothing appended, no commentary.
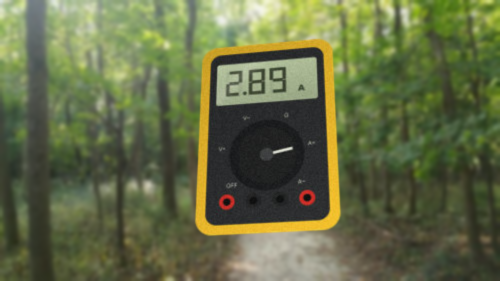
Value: 2.89 A
